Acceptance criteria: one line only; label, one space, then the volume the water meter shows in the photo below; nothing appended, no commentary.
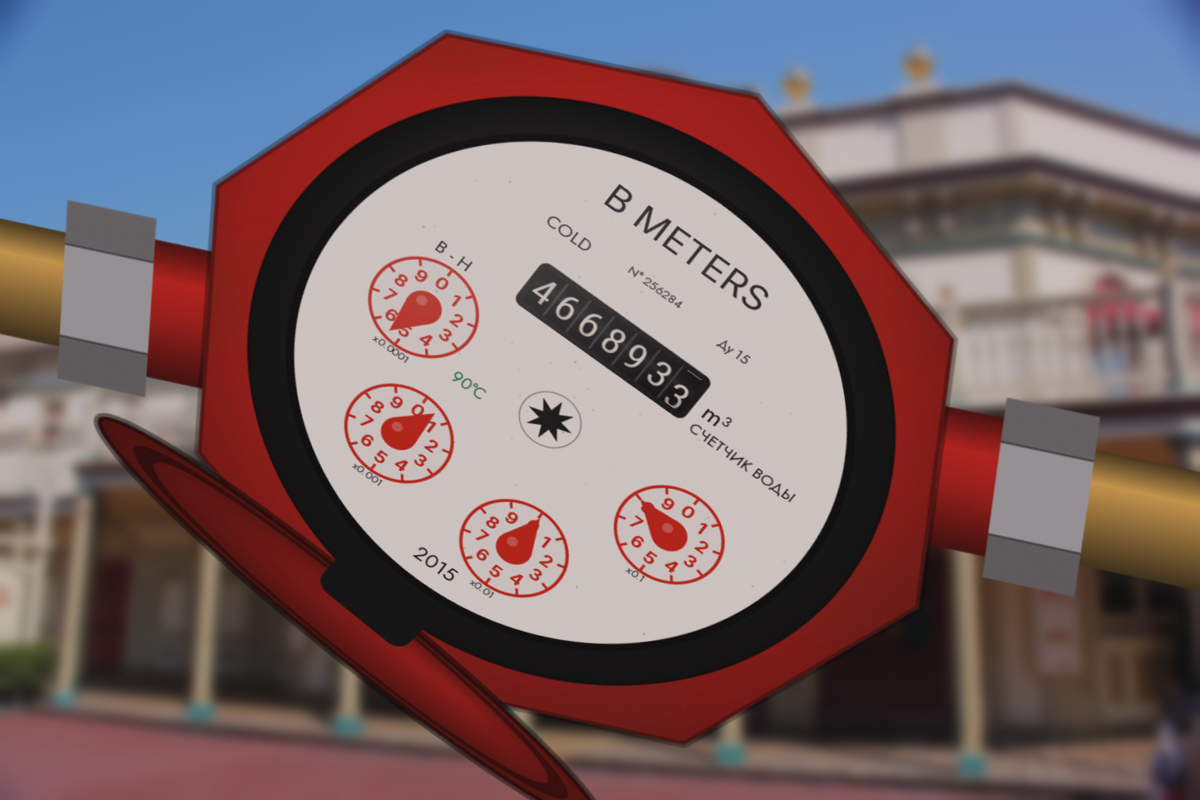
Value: 4668932.8005 m³
